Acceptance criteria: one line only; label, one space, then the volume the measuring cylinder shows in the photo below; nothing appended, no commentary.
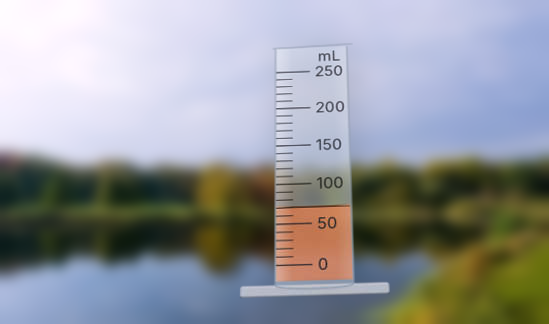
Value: 70 mL
